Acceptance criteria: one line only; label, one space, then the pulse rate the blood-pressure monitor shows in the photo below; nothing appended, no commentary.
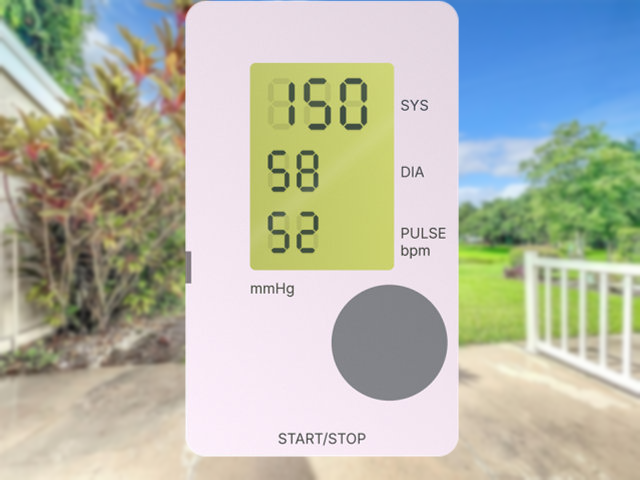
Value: 52 bpm
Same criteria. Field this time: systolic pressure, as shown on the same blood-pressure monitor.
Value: 150 mmHg
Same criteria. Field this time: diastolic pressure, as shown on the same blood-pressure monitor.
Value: 58 mmHg
